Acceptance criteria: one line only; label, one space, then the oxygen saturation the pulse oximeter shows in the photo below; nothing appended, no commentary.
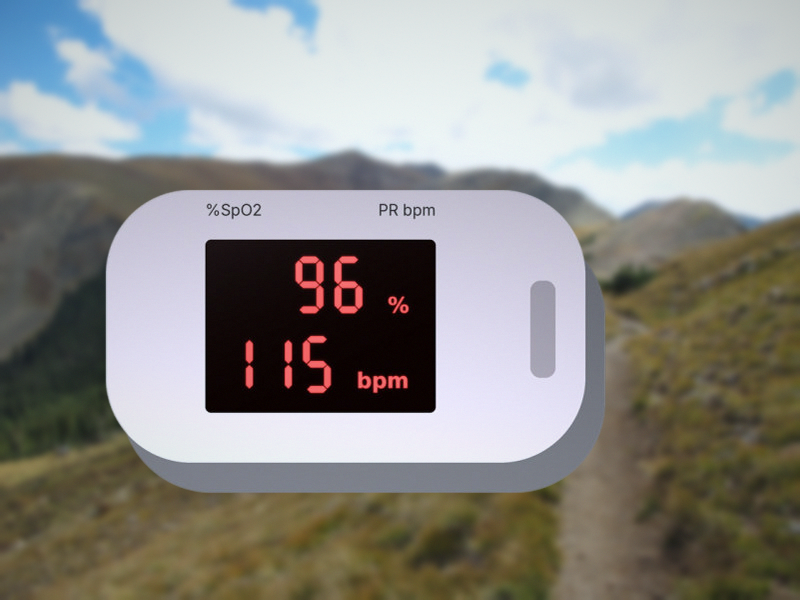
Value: 96 %
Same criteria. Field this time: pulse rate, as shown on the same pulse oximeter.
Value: 115 bpm
